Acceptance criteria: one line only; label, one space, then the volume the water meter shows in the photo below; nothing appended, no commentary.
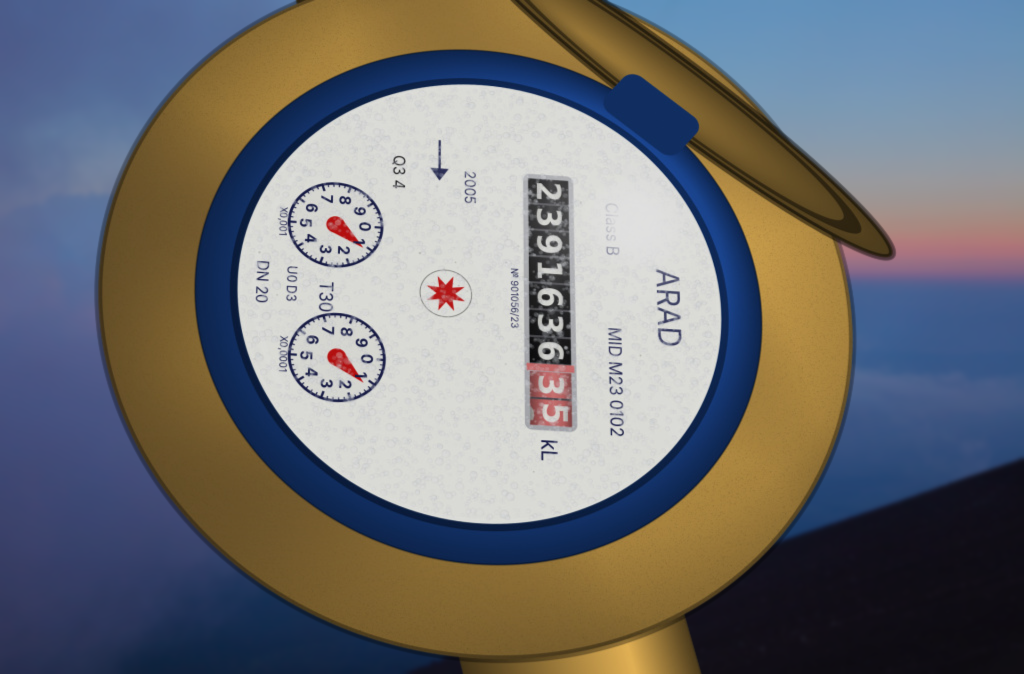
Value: 2391636.3511 kL
